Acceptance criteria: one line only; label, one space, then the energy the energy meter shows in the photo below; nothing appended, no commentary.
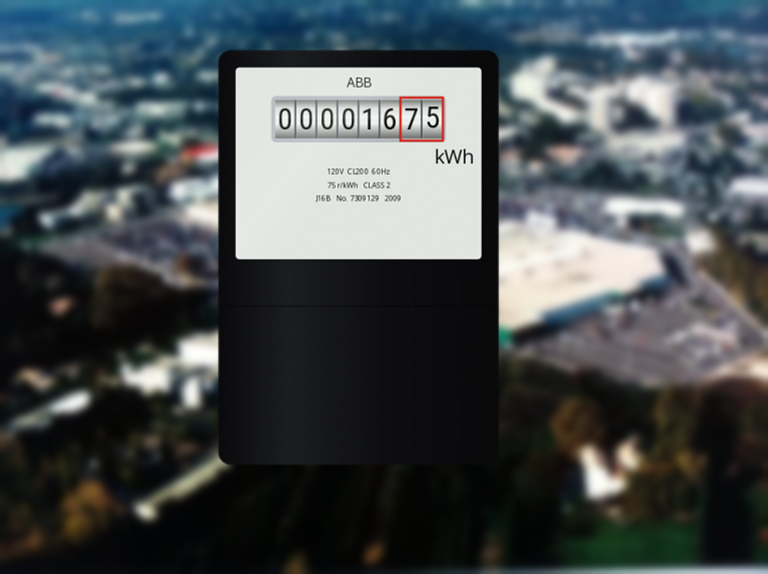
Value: 16.75 kWh
